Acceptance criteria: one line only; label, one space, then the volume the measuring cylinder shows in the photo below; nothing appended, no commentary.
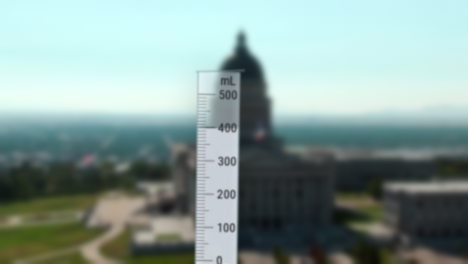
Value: 400 mL
